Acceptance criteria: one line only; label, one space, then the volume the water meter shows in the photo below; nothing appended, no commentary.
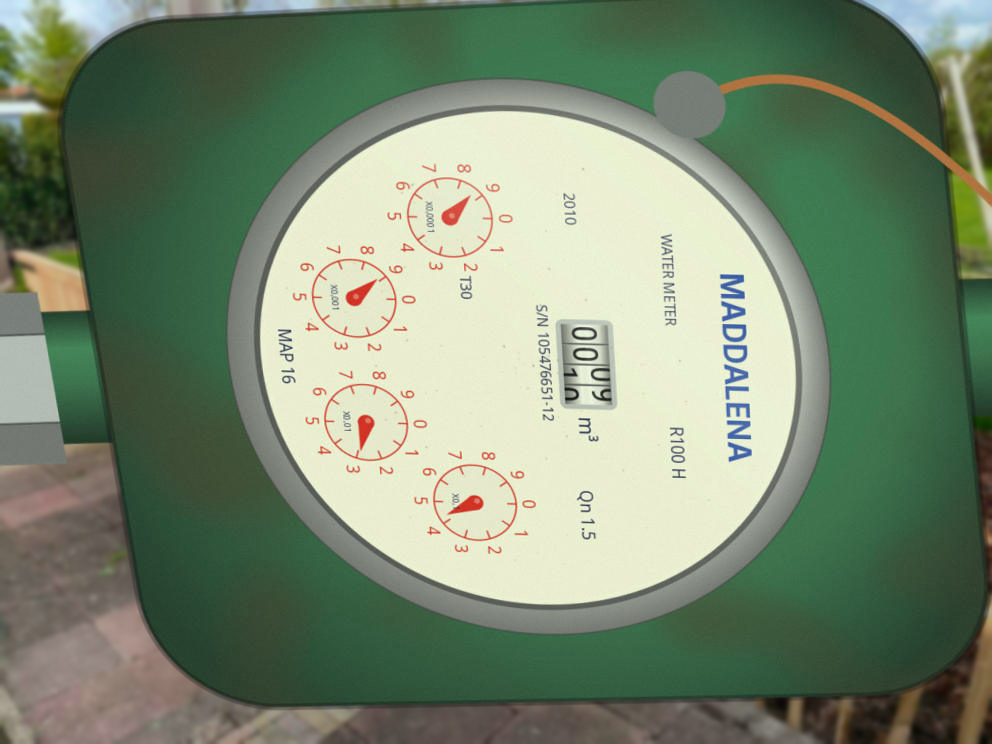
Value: 9.4288 m³
